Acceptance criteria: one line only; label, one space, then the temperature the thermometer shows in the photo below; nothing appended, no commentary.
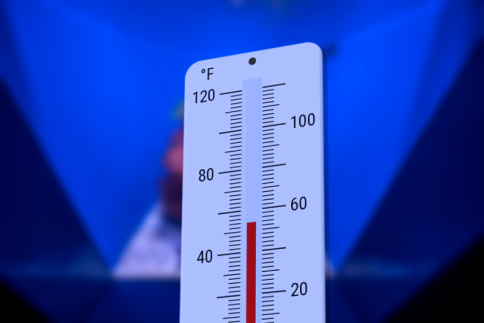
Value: 54 °F
